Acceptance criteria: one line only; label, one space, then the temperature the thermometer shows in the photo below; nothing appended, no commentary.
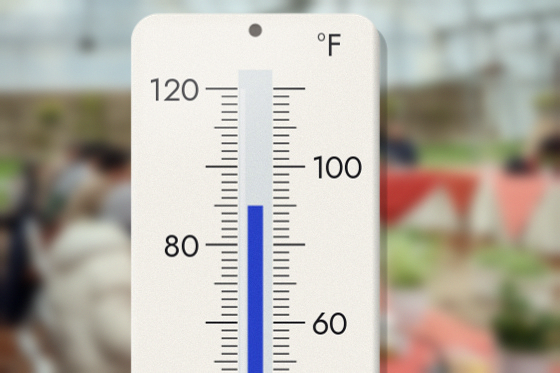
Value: 90 °F
